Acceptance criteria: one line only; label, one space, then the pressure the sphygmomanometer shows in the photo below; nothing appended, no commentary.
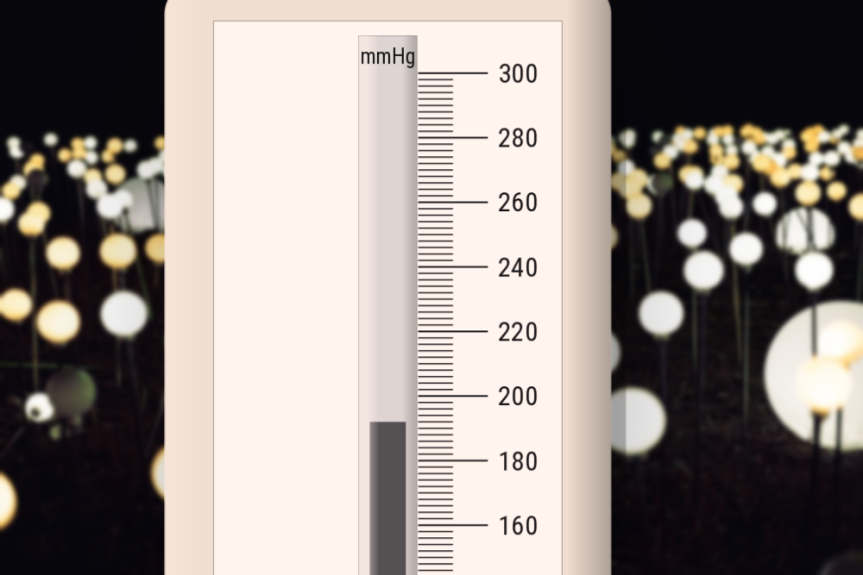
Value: 192 mmHg
